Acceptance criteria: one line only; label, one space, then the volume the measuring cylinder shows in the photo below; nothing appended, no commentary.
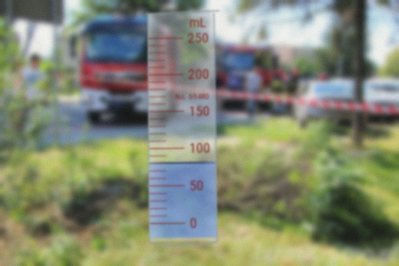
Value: 80 mL
